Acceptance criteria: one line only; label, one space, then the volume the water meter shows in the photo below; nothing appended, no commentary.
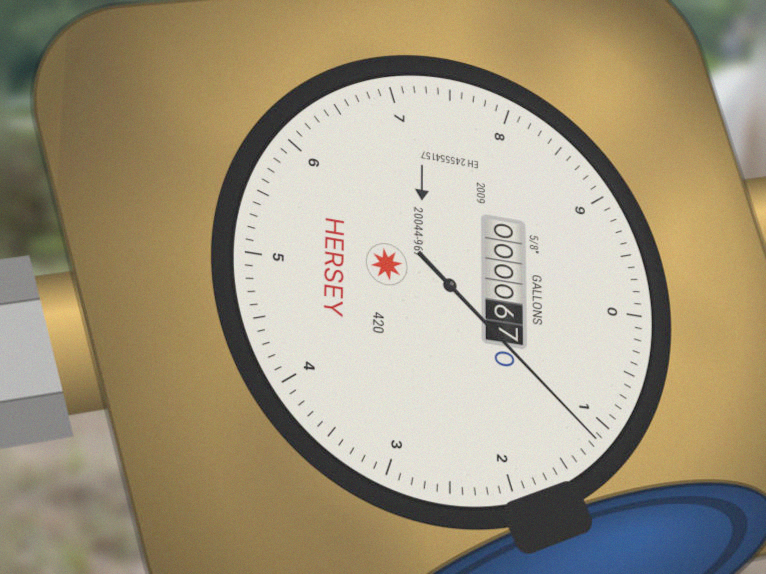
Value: 671.1 gal
